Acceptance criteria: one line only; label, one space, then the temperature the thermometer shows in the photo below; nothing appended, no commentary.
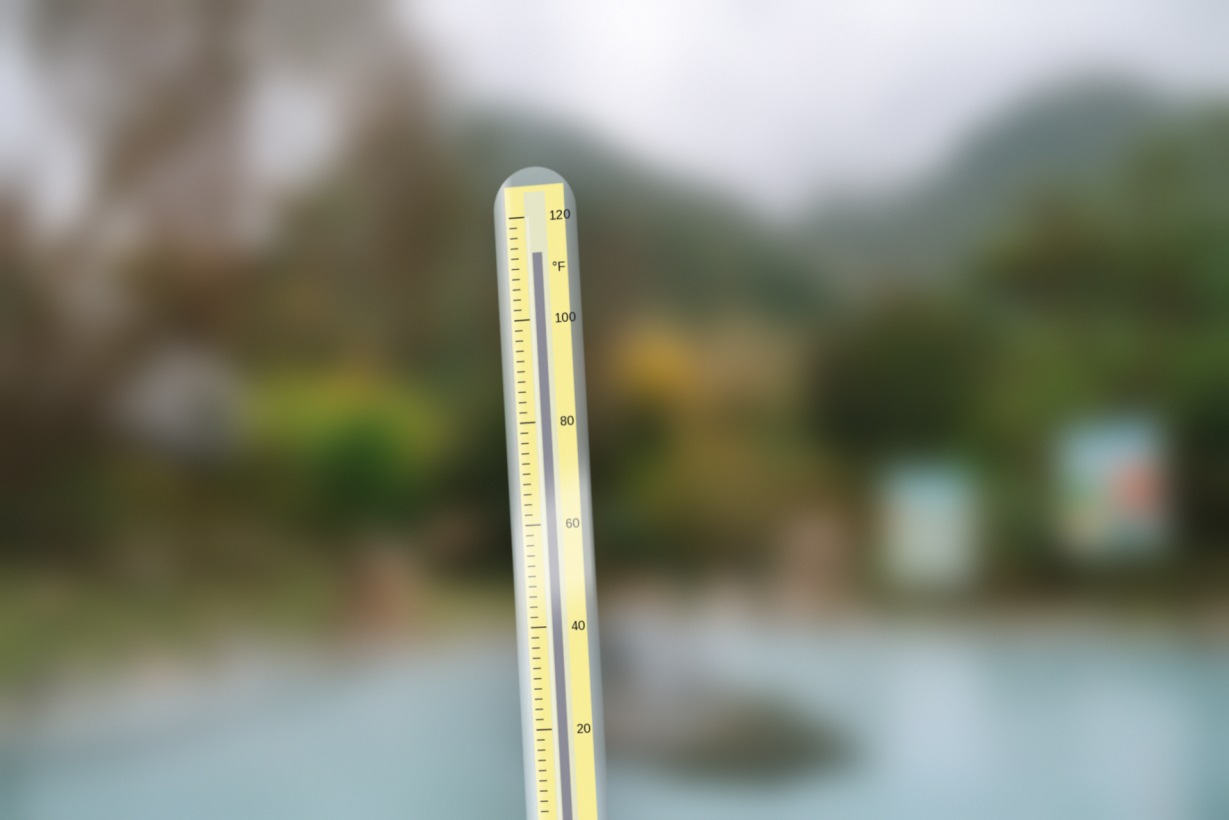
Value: 113 °F
